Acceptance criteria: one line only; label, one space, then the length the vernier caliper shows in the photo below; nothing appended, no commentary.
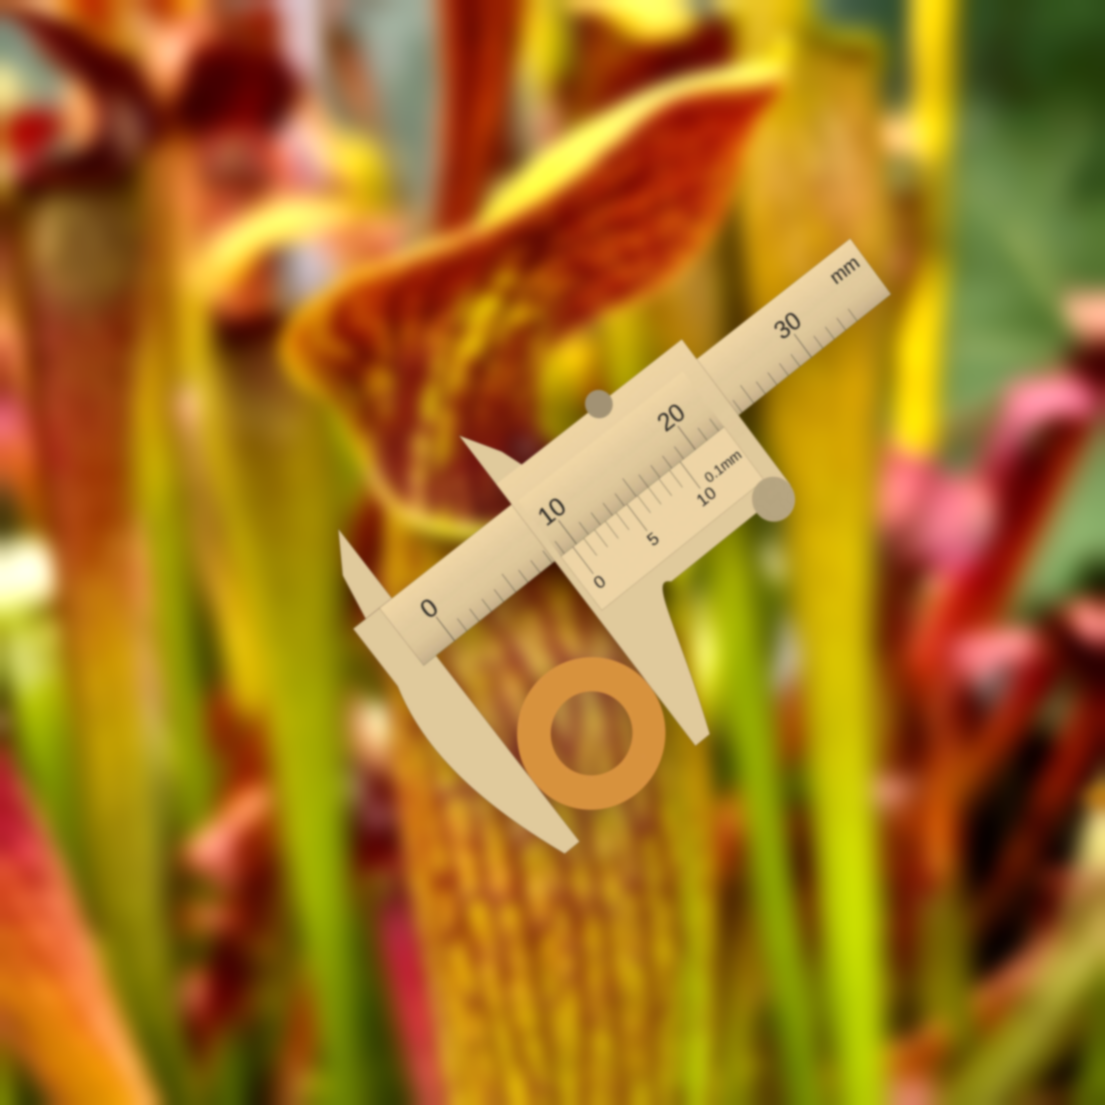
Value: 9.7 mm
